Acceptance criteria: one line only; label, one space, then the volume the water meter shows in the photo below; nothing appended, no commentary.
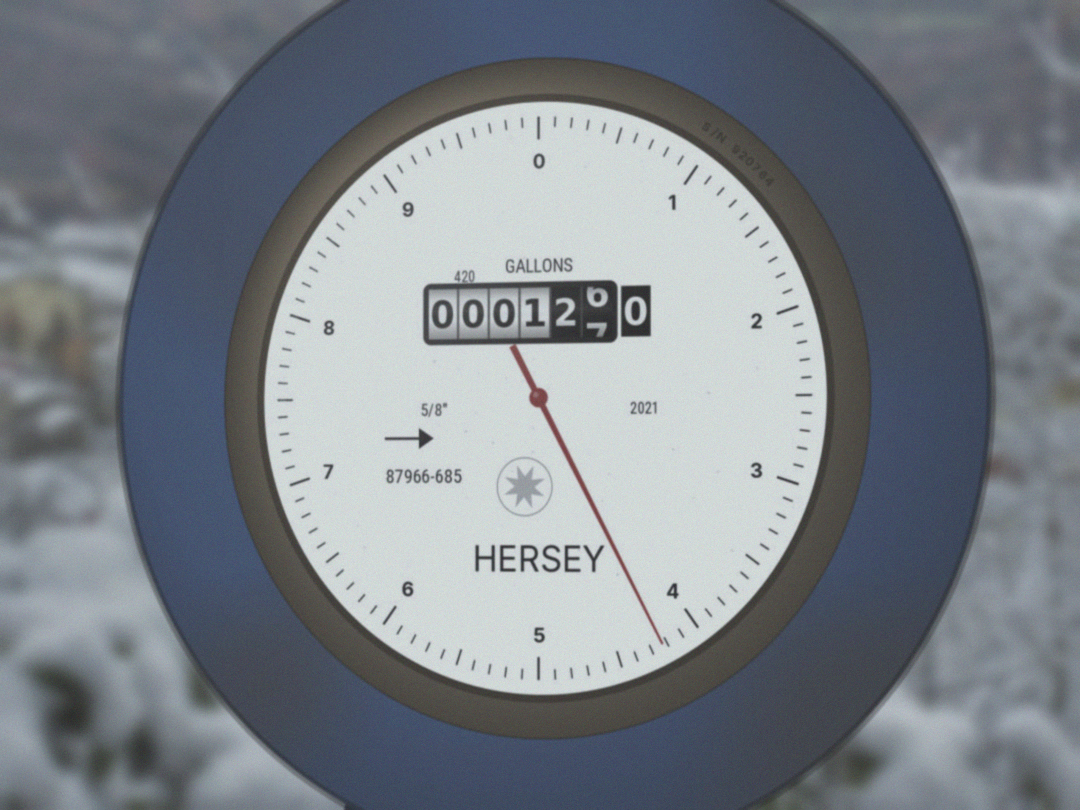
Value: 1264.2 gal
